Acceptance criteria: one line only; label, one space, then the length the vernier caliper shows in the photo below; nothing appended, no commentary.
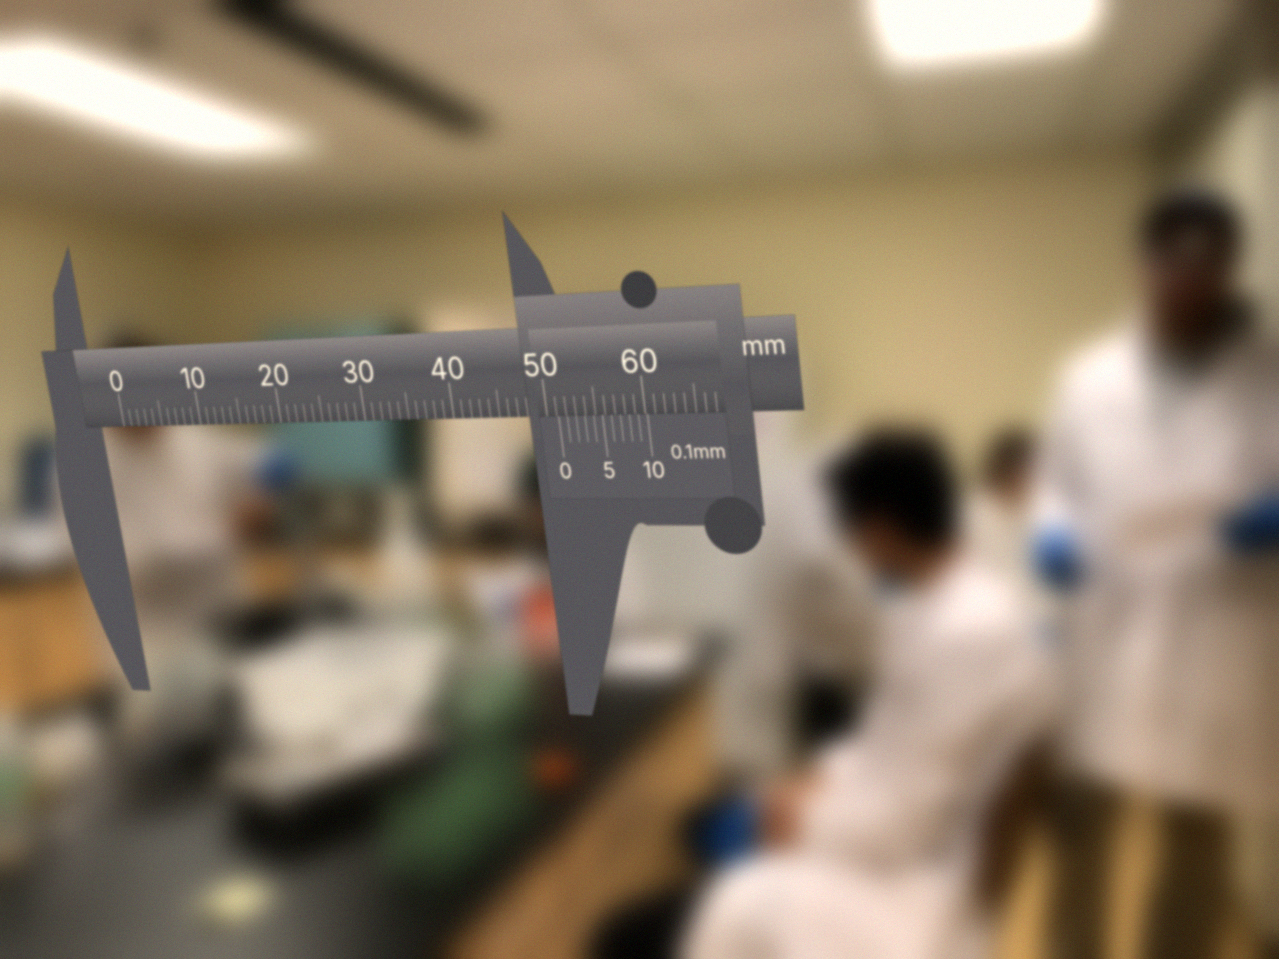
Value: 51.2 mm
